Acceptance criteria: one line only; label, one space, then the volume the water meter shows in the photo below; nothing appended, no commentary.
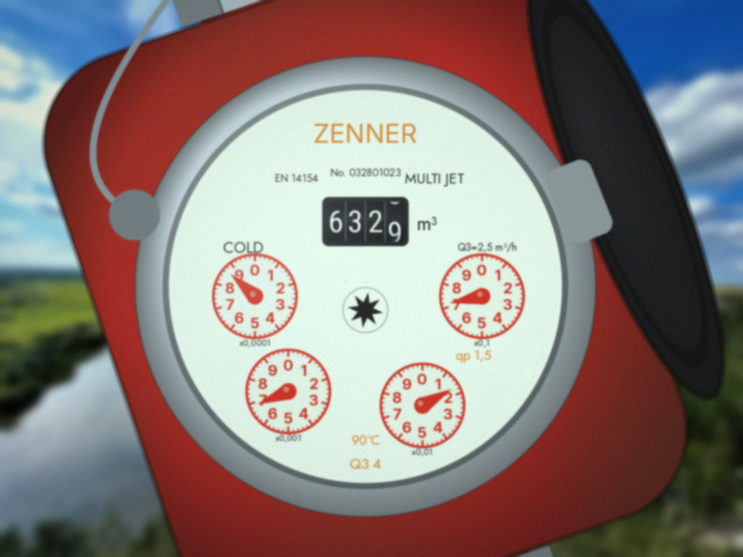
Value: 6328.7168 m³
